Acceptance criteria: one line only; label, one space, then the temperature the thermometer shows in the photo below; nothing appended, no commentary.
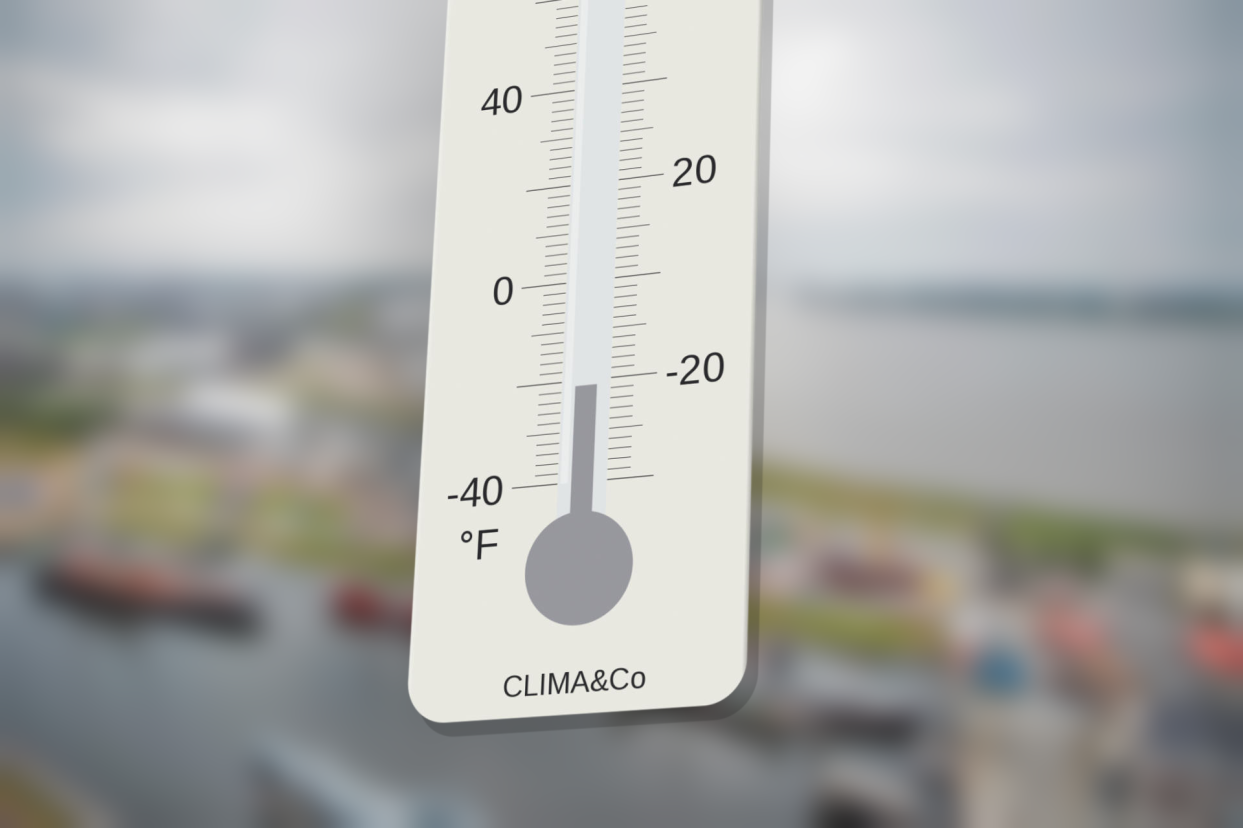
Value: -21 °F
